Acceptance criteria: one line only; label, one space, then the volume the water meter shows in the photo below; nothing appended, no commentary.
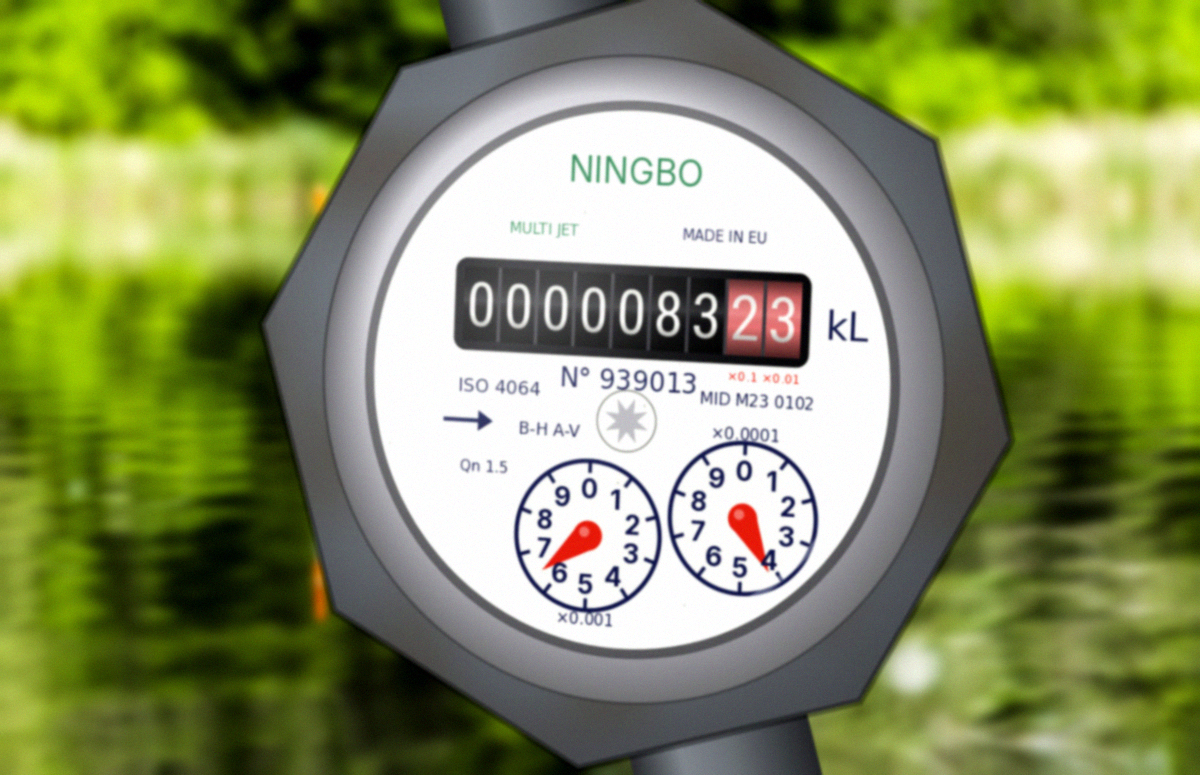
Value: 83.2364 kL
